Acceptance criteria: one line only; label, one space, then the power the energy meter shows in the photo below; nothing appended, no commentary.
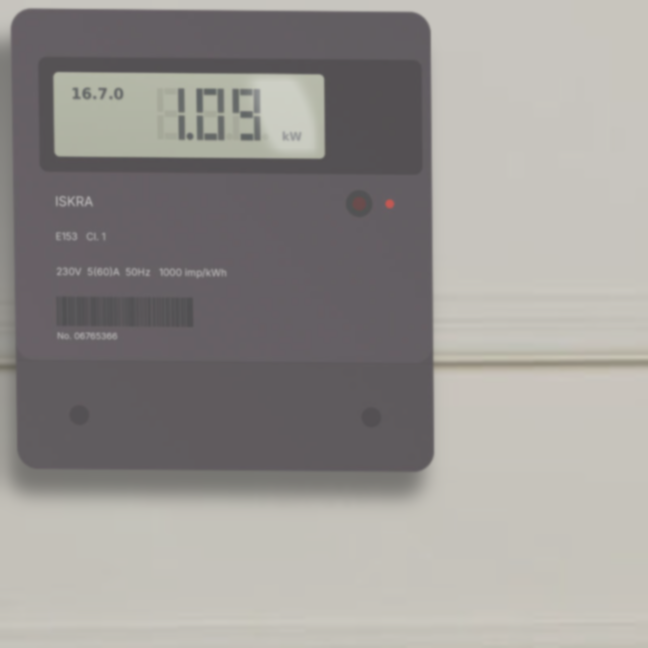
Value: 1.09 kW
